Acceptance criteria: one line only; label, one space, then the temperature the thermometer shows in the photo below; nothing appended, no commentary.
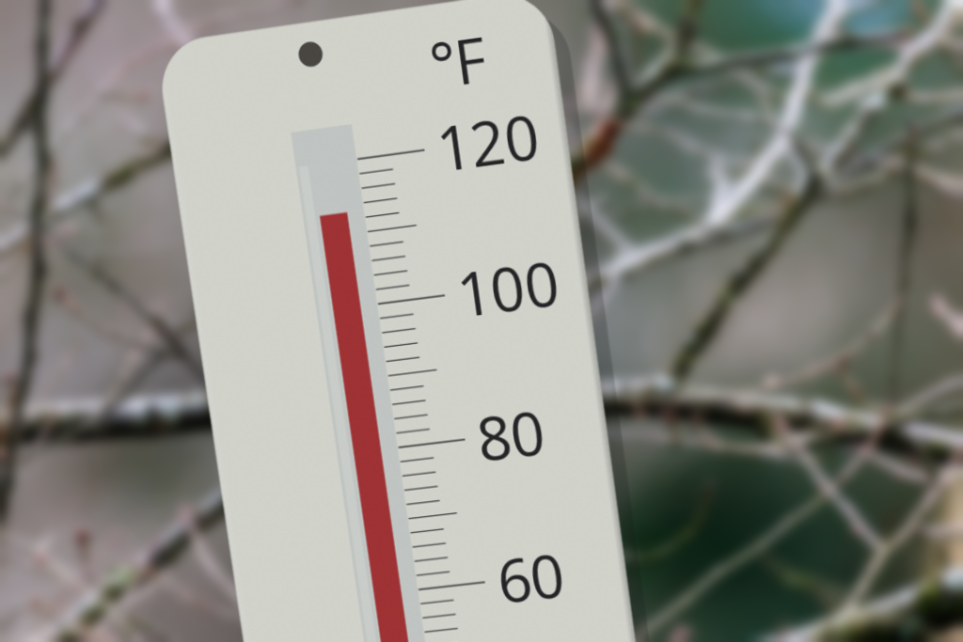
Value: 113 °F
